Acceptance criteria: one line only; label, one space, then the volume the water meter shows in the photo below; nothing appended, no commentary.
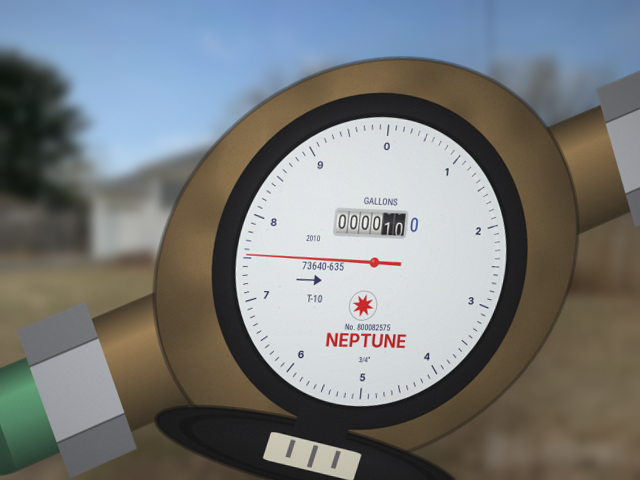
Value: 97.5 gal
